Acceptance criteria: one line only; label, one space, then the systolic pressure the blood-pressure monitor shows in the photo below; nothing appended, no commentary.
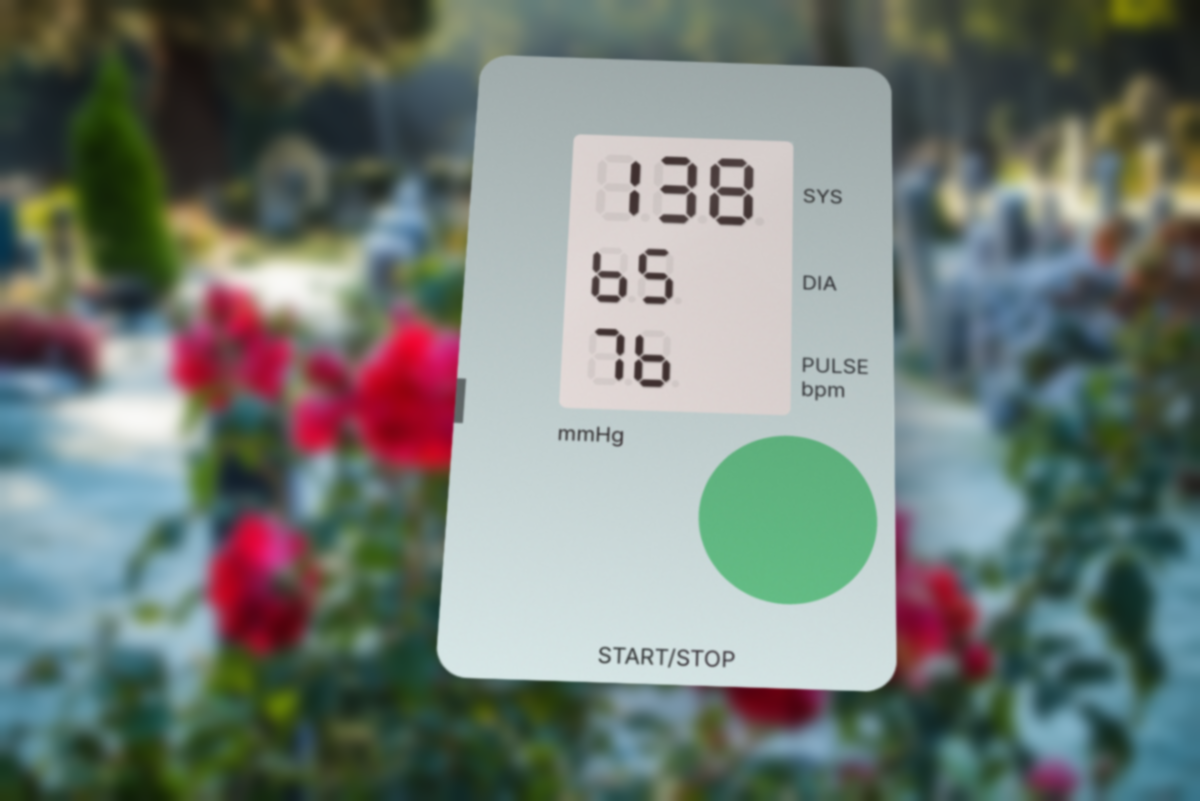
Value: 138 mmHg
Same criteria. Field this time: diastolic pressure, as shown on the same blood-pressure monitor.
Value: 65 mmHg
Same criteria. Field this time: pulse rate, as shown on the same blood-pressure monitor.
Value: 76 bpm
